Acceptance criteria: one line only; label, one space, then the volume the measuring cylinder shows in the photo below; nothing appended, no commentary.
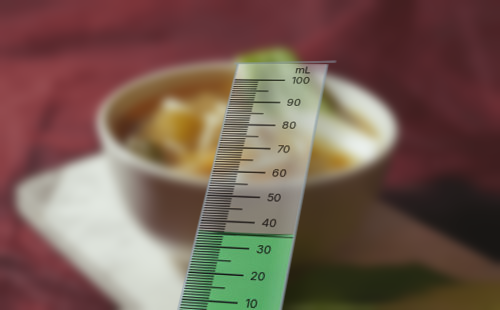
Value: 35 mL
